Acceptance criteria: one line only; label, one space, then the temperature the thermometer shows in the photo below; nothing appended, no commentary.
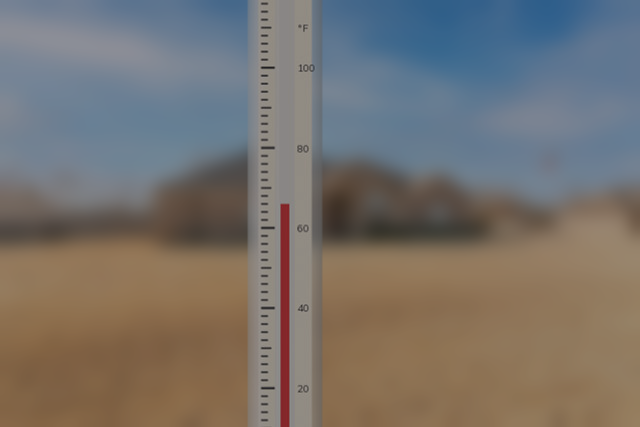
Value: 66 °F
